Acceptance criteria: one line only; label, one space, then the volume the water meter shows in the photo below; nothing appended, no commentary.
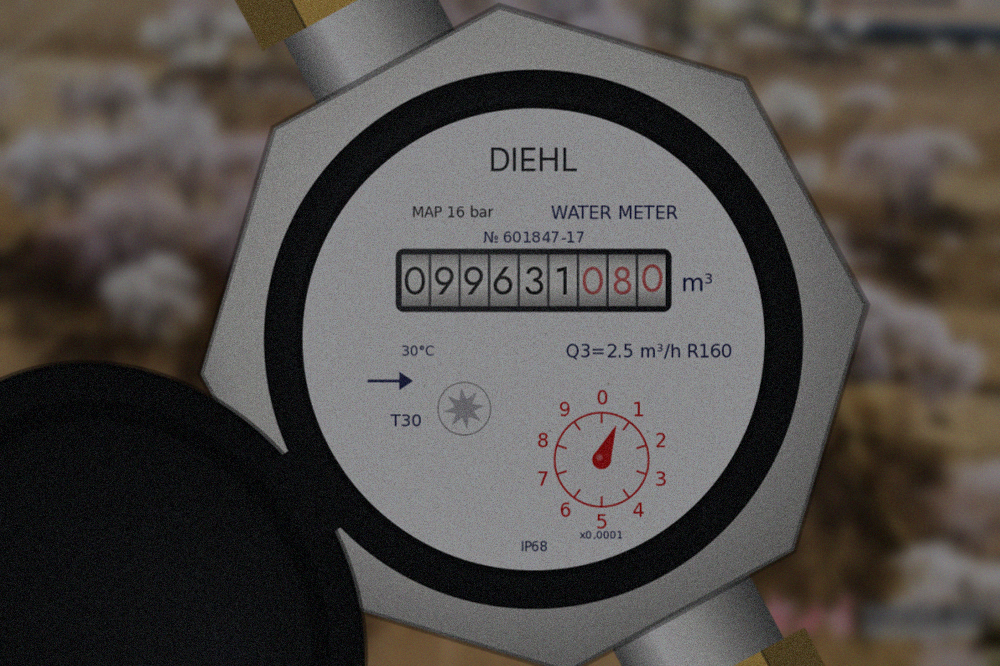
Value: 99631.0800 m³
